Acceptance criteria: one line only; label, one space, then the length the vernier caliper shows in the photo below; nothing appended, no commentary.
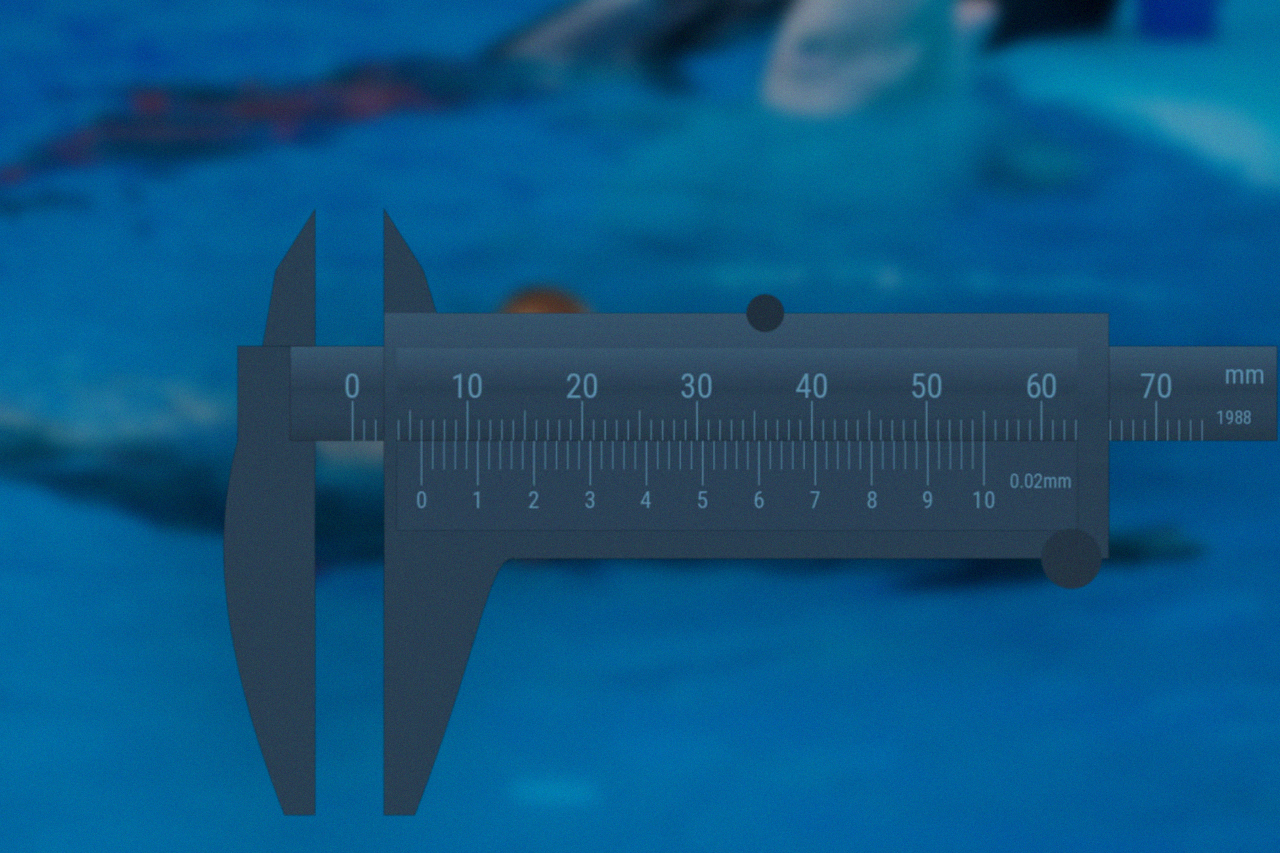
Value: 6.0 mm
